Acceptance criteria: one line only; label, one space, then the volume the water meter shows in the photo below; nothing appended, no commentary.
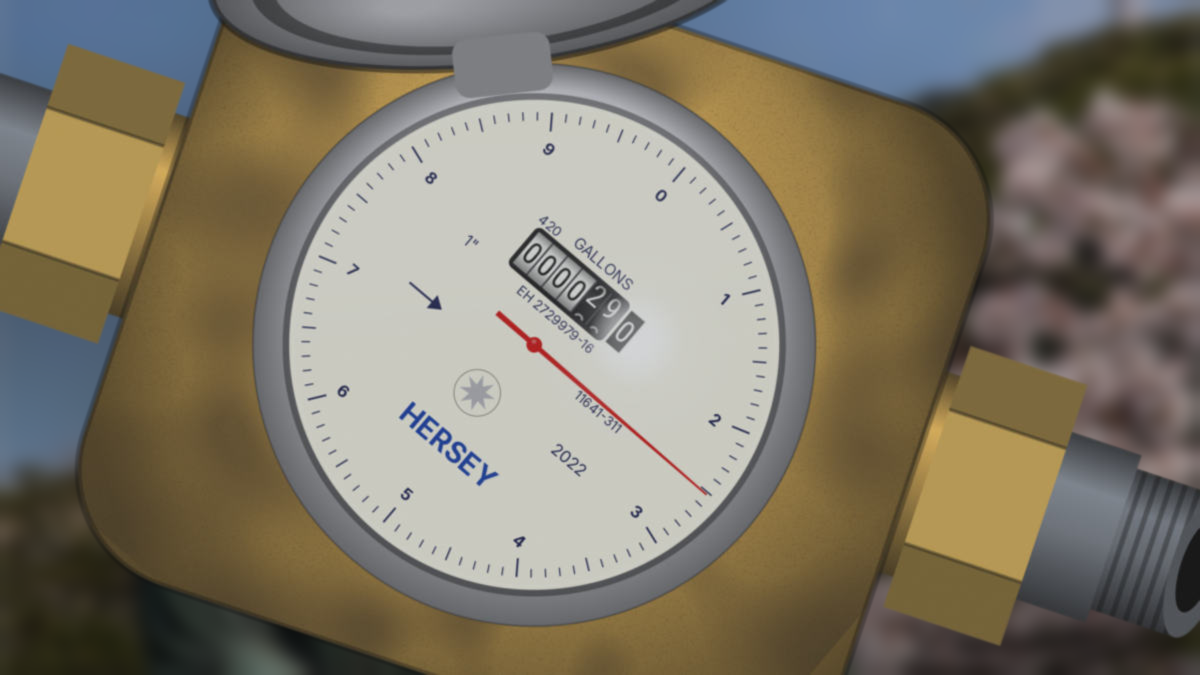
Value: 292.5 gal
